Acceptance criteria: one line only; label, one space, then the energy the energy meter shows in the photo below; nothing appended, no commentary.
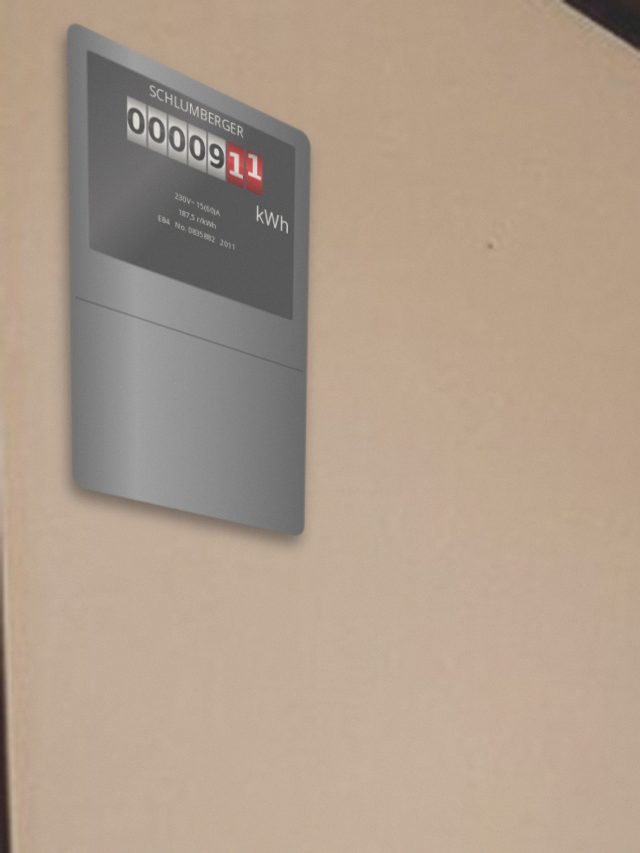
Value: 9.11 kWh
